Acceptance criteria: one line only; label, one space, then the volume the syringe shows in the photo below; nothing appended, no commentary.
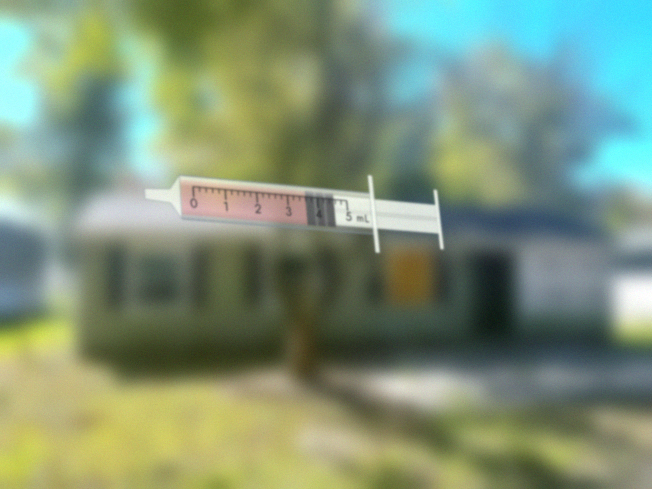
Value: 3.6 mL
